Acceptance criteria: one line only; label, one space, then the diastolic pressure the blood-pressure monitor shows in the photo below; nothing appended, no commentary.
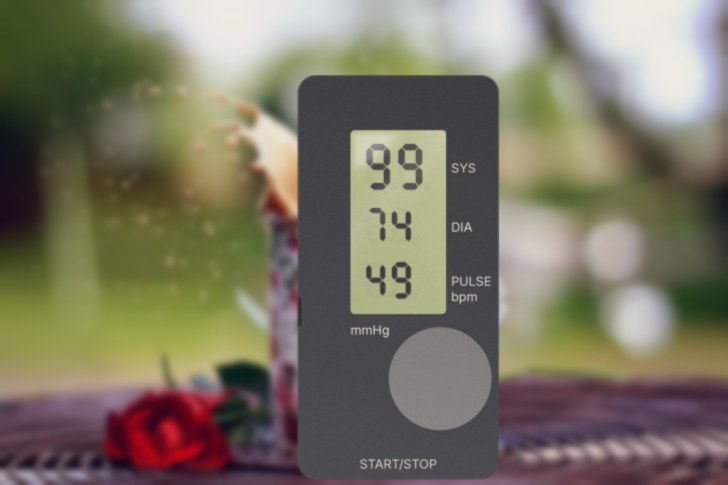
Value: 74 mmHg
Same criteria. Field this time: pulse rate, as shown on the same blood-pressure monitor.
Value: 49 bpm
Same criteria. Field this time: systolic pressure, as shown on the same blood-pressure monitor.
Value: 99 mmHg
